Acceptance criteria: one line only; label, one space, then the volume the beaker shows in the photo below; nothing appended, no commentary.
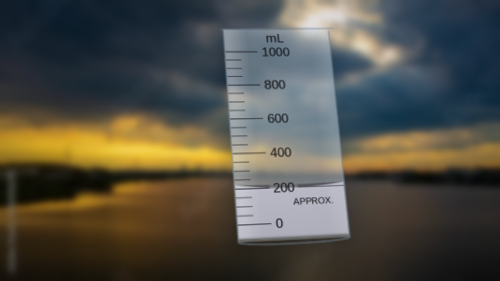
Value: 200 mL
